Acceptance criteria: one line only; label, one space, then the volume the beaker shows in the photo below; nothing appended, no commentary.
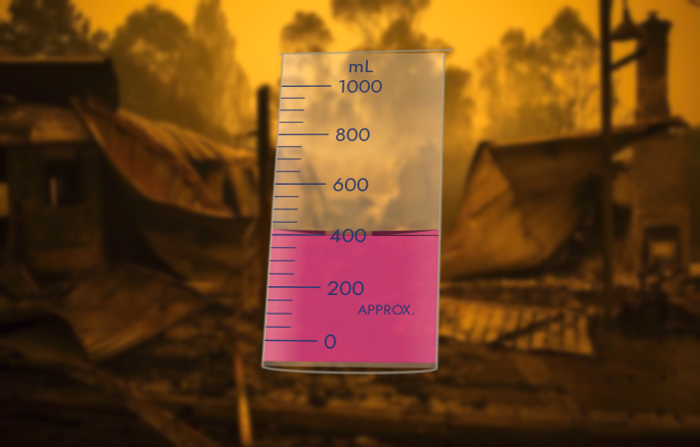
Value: 400 mL
